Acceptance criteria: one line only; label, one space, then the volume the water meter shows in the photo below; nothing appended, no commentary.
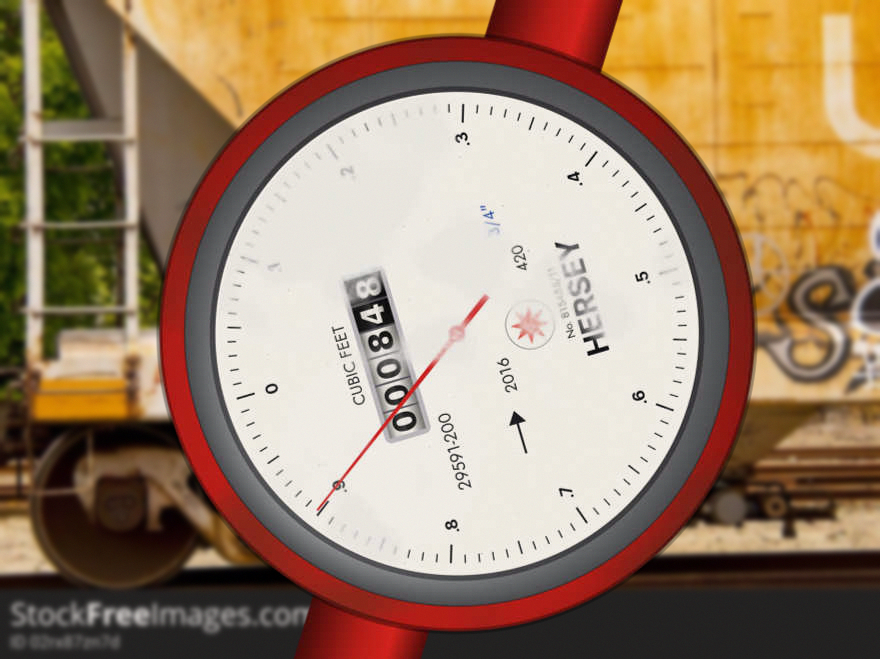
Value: 847.90 ft³
